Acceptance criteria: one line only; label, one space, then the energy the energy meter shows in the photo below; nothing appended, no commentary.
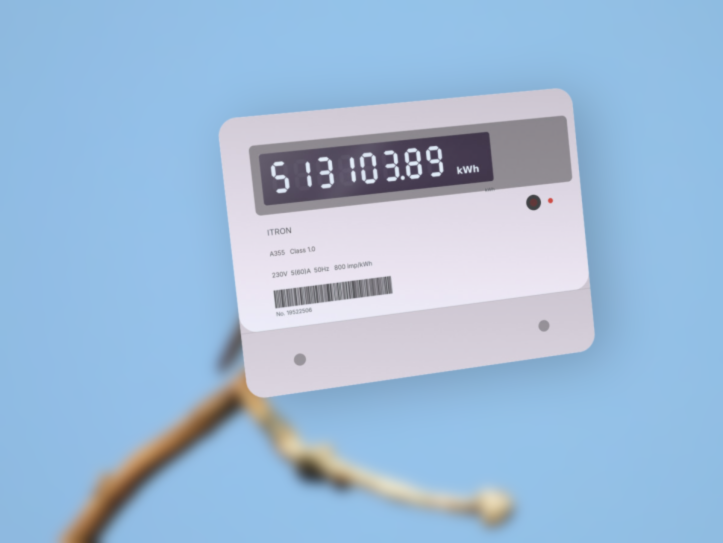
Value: 513103.89 kWh
